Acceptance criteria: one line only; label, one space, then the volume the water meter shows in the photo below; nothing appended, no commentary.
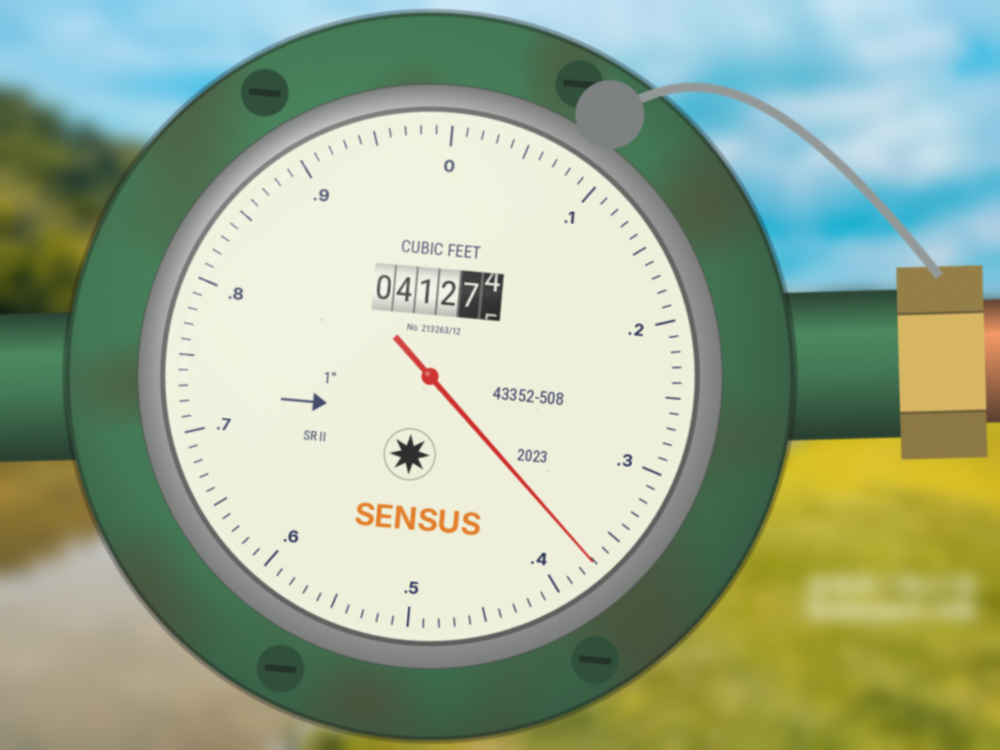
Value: 41274.37 ft³
